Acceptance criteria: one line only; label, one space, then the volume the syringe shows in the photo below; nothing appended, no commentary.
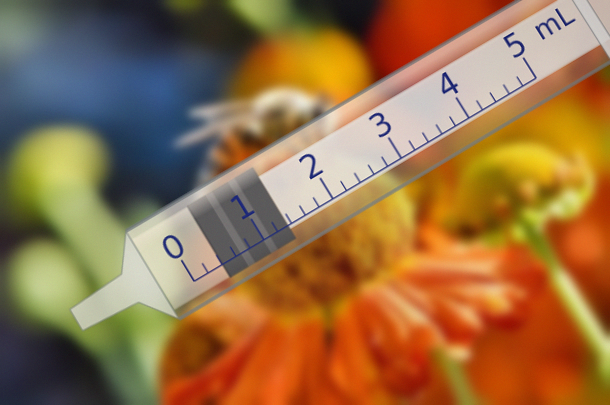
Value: 0.4 mL
